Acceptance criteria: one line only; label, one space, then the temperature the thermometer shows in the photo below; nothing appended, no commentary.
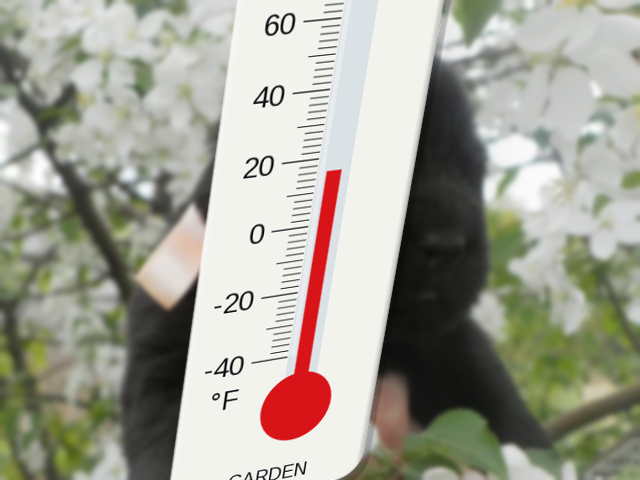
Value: 16 °F
